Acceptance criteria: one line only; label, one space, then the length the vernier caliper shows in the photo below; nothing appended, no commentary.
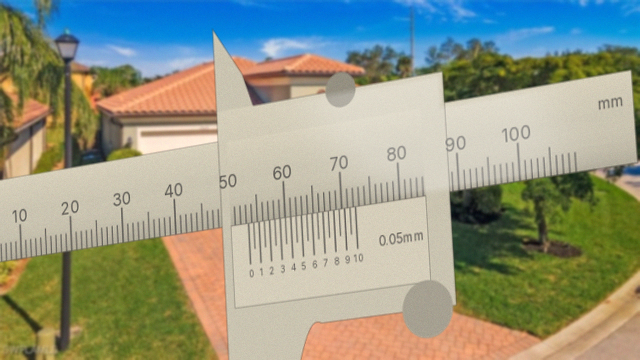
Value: 53.4 mm
